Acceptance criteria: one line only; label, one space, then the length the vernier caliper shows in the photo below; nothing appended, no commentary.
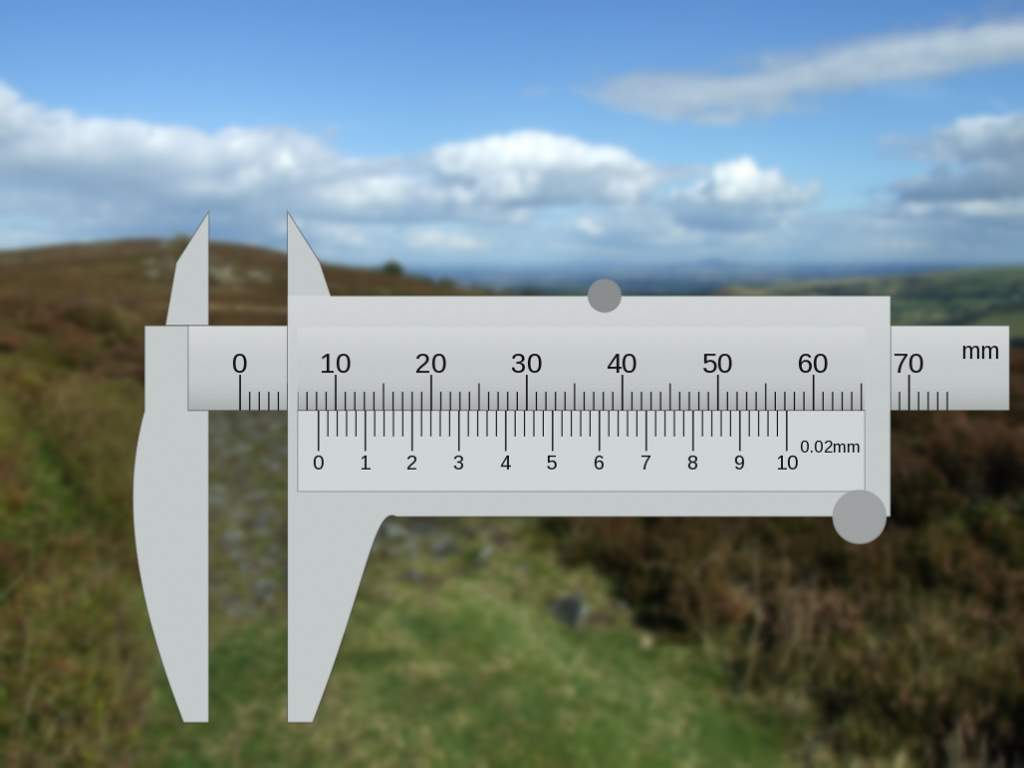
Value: 8.2 mm
